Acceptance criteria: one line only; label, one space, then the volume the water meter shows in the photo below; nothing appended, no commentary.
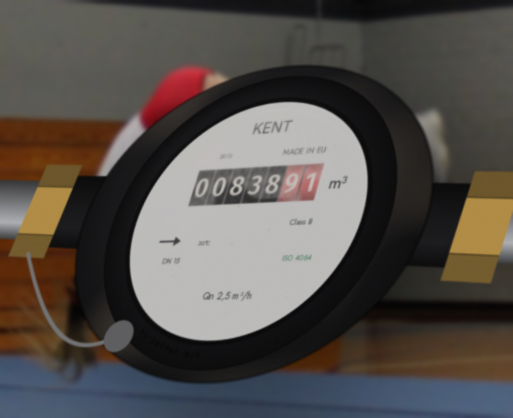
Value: 838.91 m³
